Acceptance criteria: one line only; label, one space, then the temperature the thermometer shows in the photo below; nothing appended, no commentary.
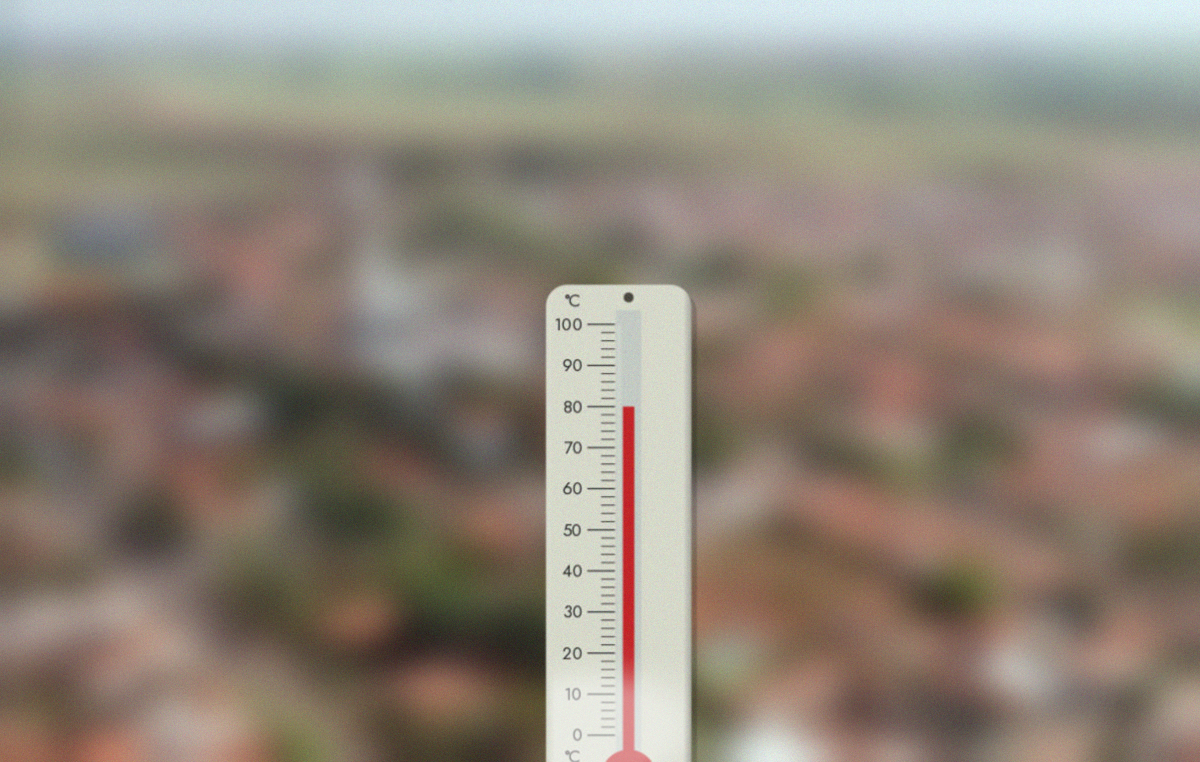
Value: 80 °C
